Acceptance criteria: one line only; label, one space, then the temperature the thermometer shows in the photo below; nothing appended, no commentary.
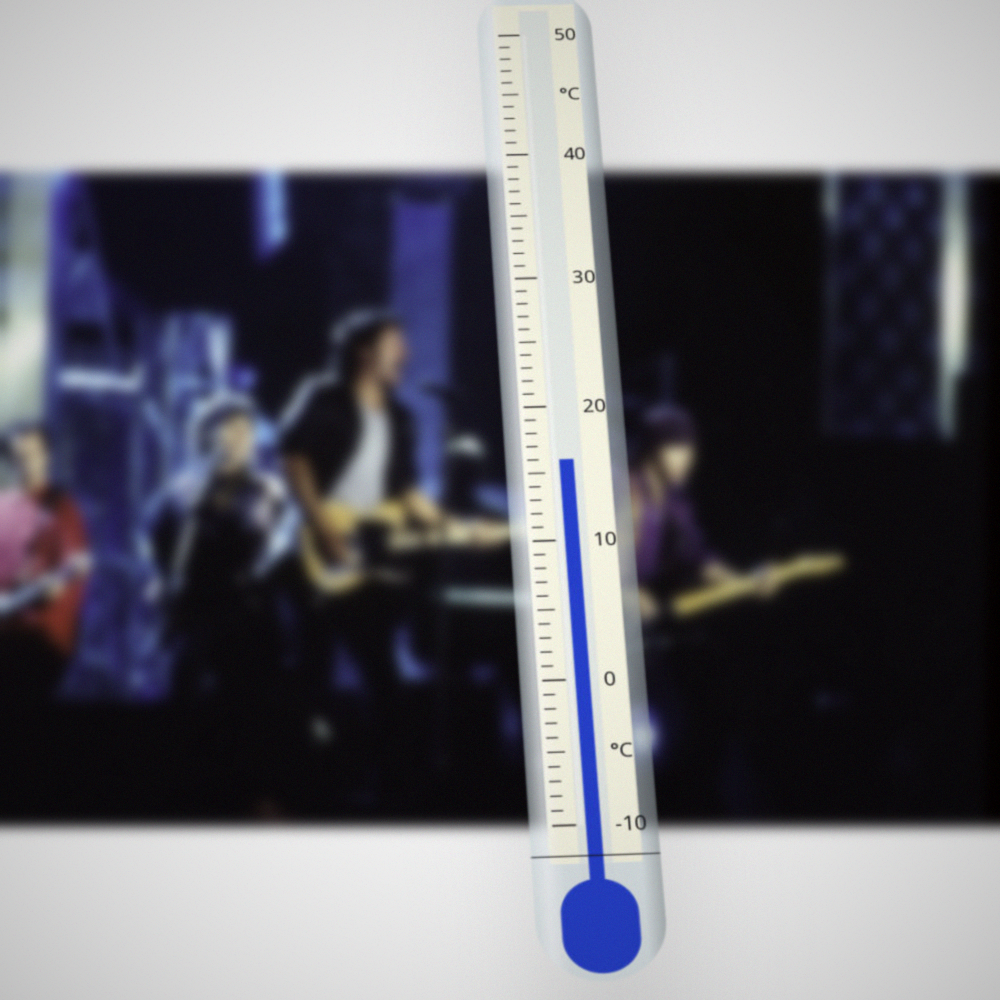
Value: 16 °C
